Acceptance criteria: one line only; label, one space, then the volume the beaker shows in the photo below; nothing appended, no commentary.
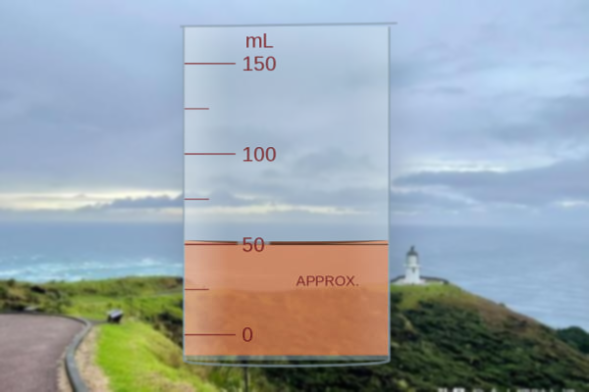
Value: 50 mL
